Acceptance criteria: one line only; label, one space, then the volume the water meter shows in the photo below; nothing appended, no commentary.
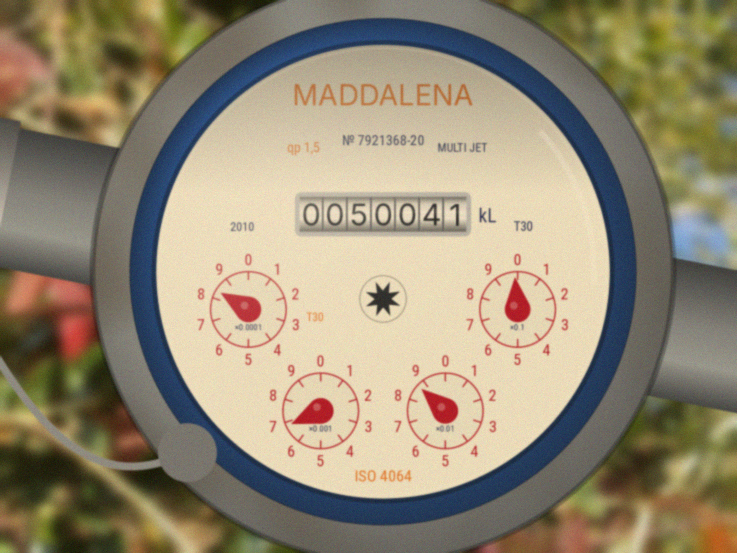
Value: 50040.9868 kL
